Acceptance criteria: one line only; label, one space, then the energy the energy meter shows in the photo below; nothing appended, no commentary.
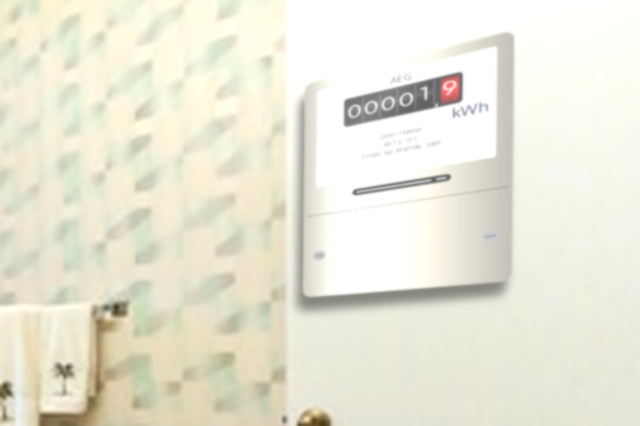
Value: 1.9 kWh
